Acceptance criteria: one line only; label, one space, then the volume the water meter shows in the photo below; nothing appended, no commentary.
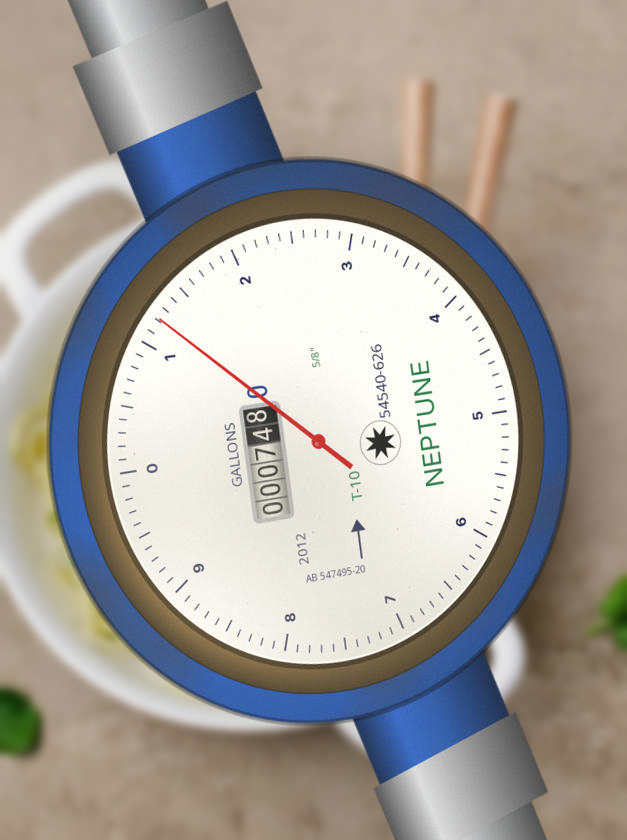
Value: 7481.2 gal
